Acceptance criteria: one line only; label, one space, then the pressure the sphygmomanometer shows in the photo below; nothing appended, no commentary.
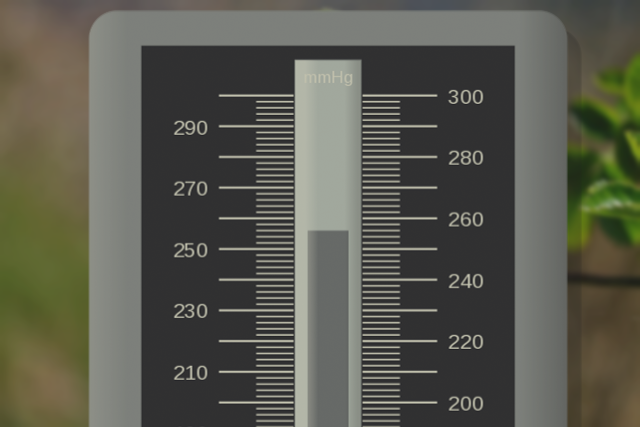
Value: 256 mmHg
